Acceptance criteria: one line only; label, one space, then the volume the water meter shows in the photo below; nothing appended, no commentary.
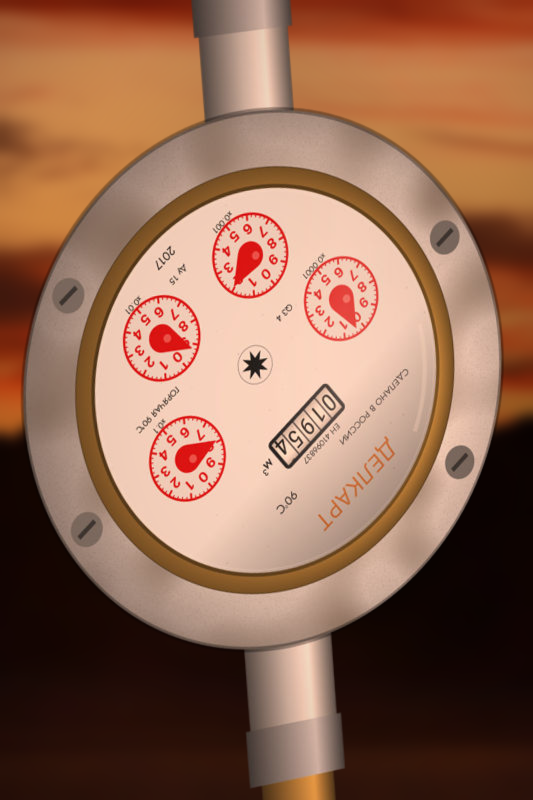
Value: 1953.7920 m³
